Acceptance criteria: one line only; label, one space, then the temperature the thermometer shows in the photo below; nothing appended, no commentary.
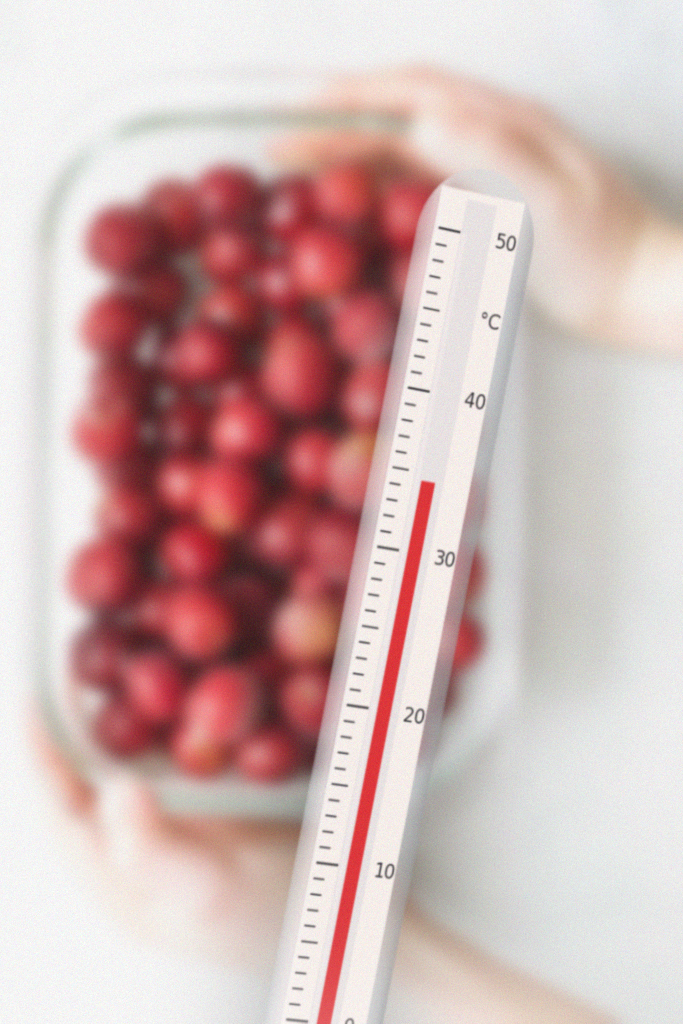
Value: 34.5 °C
